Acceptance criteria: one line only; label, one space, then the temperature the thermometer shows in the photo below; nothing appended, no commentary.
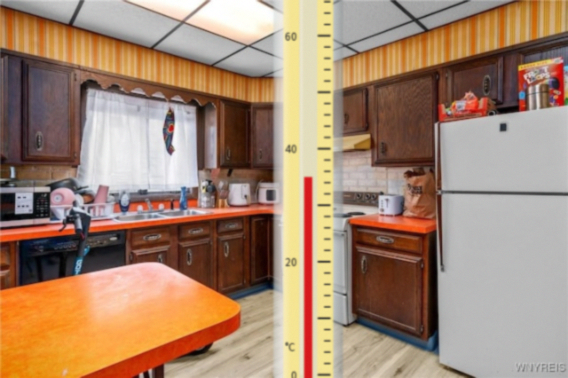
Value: 35 °C
